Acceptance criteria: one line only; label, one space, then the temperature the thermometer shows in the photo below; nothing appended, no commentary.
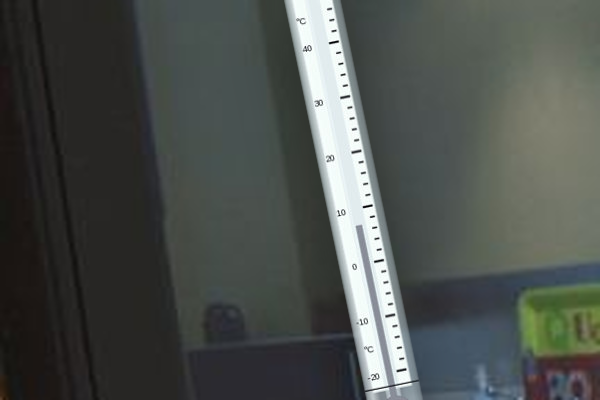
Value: 7 °C
